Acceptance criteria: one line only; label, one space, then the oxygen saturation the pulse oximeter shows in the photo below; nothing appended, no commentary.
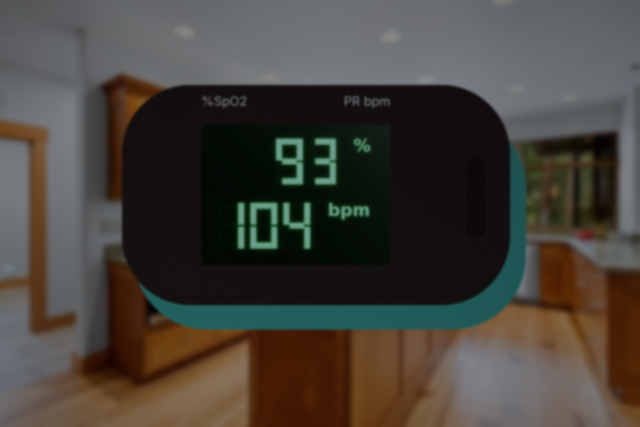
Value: 93 %
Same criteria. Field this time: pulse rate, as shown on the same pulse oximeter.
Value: 104 bpm
